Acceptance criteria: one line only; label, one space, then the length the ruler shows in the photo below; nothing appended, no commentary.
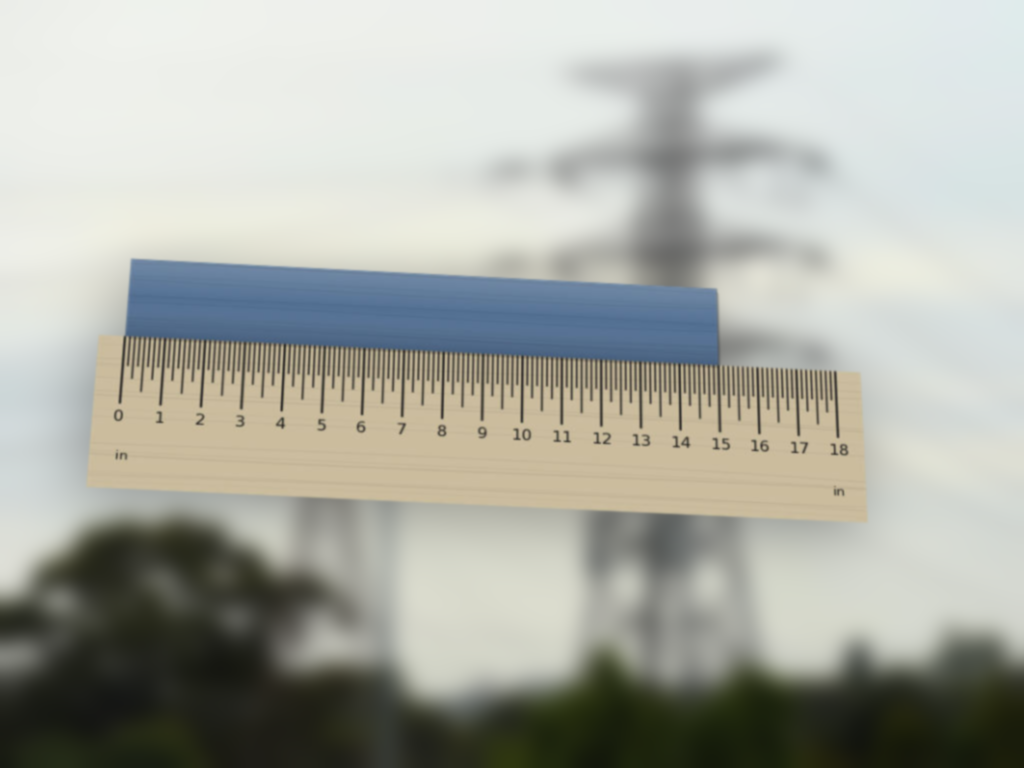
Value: 15 in
